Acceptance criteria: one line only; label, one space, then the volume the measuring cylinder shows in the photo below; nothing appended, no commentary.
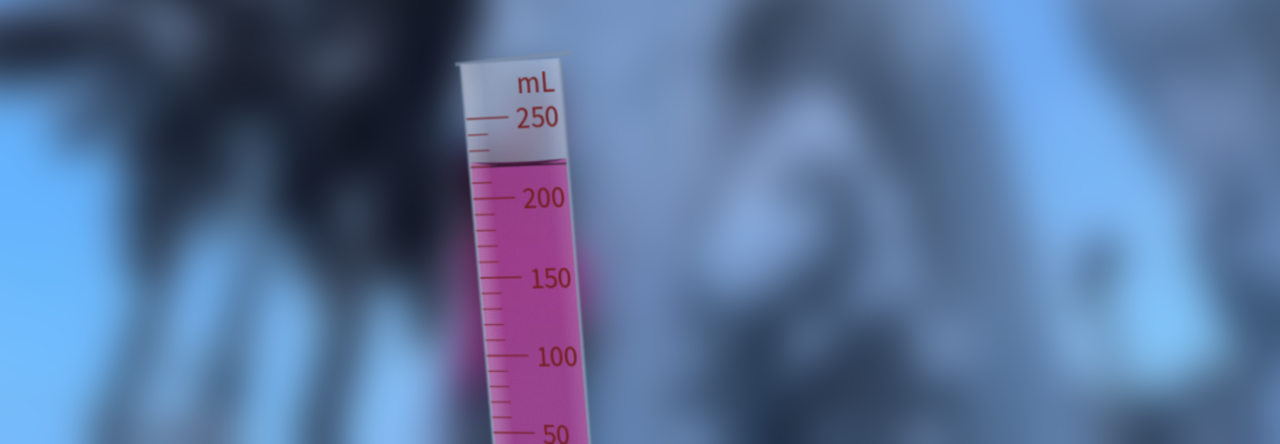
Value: 220 mL
